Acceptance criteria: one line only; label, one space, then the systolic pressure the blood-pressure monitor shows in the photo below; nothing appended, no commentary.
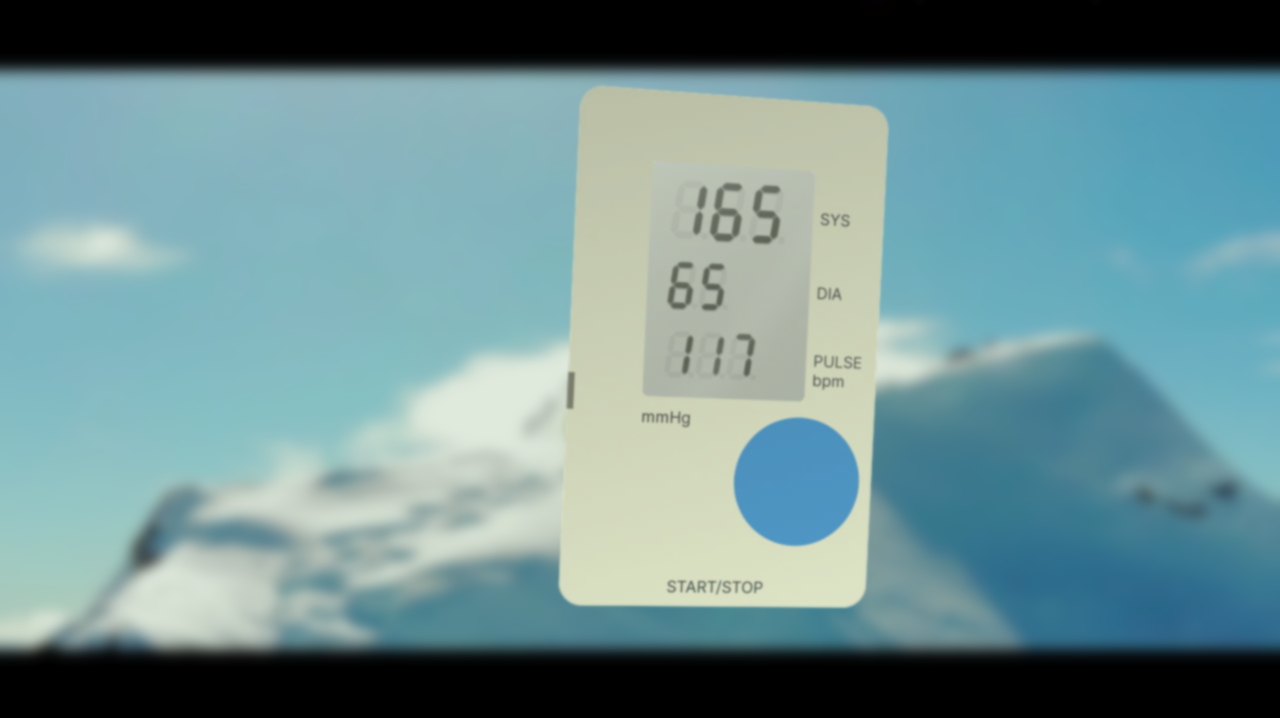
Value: 165 mmHg
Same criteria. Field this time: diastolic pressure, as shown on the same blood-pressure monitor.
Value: 65 mmHg
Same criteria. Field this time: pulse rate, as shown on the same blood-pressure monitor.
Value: 117 bpm
